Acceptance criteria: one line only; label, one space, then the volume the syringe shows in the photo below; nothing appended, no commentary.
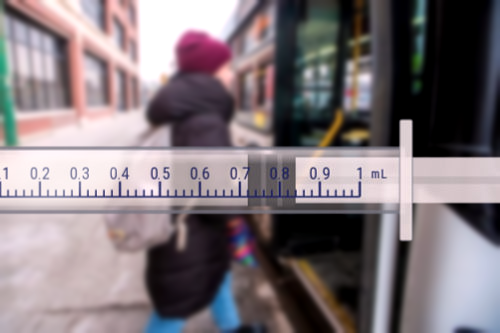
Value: 0.72 mL
